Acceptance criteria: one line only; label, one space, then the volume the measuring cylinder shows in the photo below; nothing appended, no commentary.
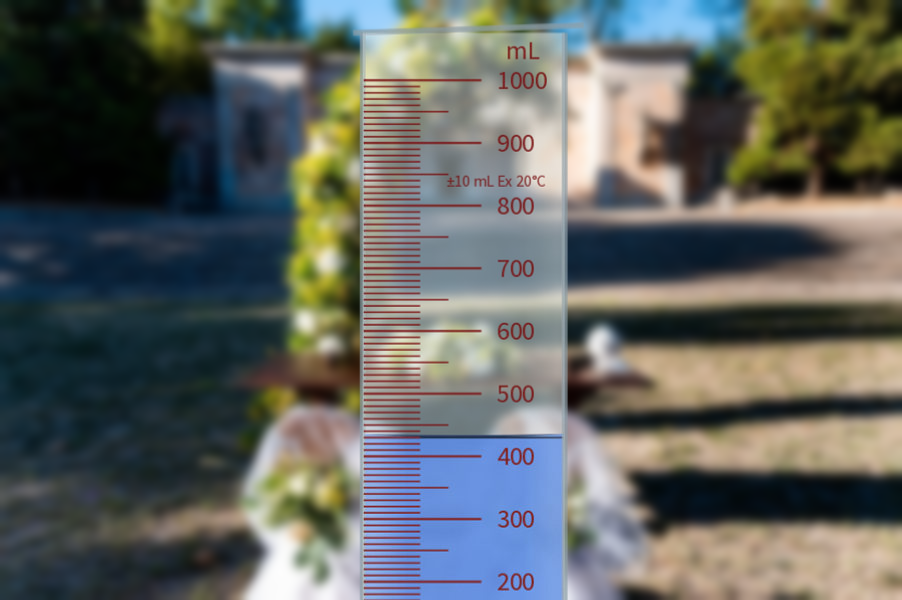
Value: 430 mL
